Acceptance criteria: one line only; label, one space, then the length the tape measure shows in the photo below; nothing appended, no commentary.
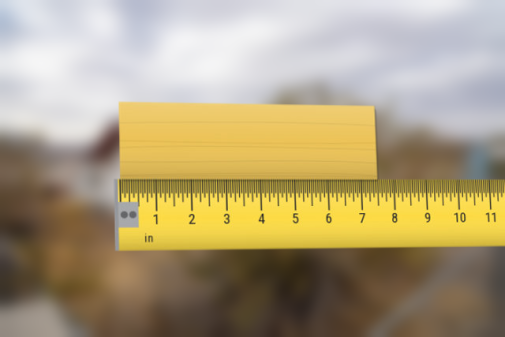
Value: 7.5 in
